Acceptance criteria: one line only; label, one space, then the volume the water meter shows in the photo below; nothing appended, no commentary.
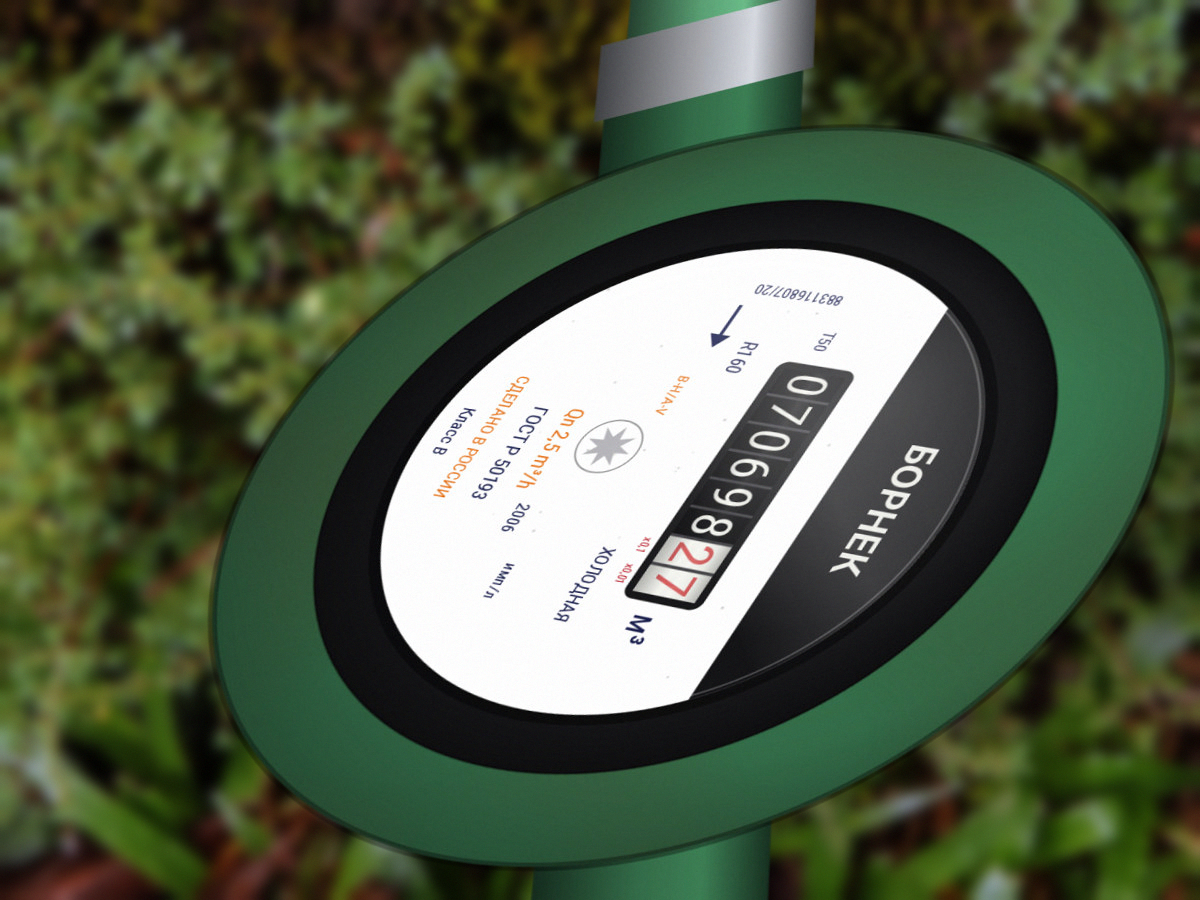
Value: 70698.27 m³
